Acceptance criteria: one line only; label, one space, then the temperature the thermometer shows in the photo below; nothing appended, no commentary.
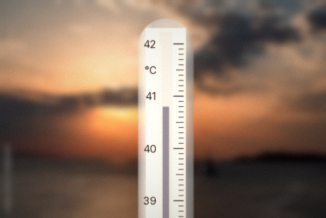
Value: 40.8 °C
